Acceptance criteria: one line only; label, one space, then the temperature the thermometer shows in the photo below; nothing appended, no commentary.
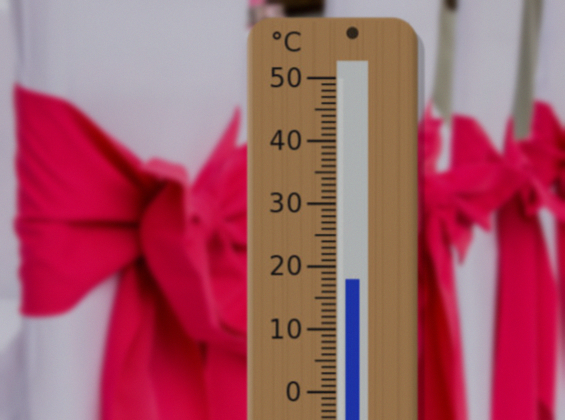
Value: 18 °C
